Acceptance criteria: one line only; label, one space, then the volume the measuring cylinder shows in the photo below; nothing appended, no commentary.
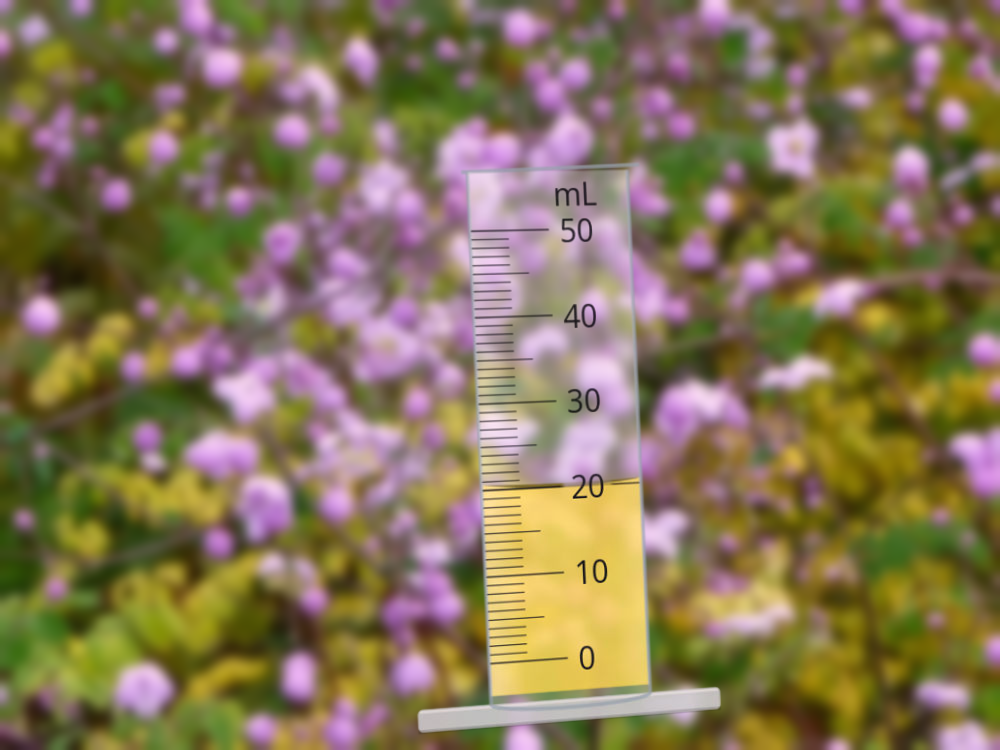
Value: 20 mL
